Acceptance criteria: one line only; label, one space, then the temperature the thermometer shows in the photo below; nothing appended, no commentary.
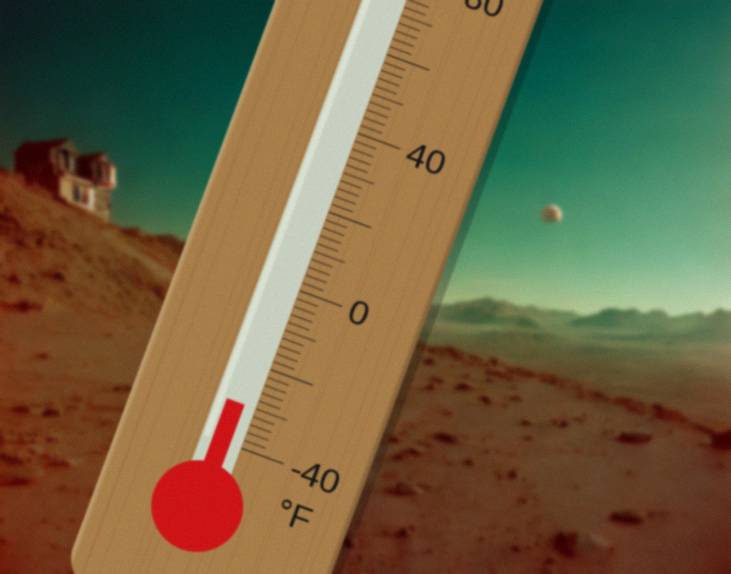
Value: -30 °F
